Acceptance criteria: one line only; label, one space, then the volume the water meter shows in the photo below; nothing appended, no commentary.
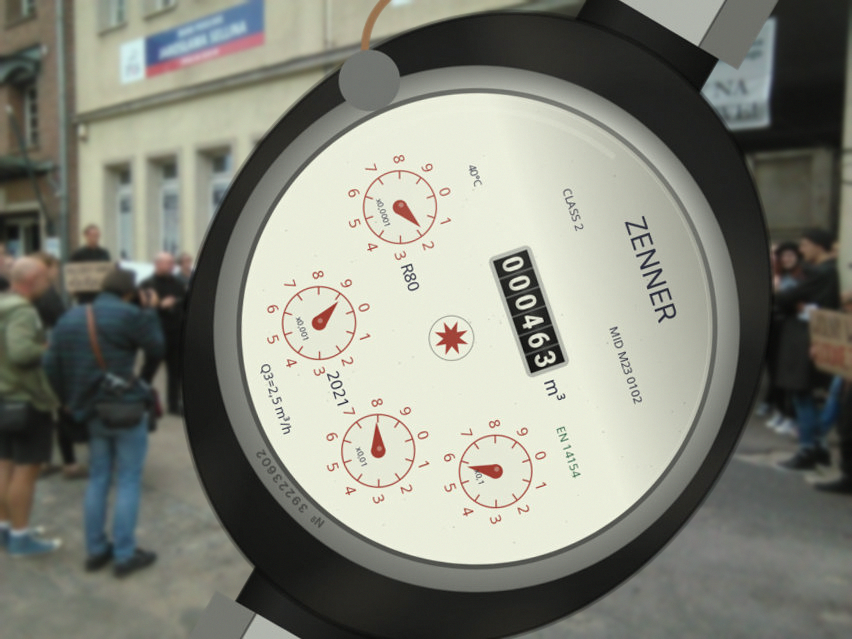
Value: 463.5791 m³
